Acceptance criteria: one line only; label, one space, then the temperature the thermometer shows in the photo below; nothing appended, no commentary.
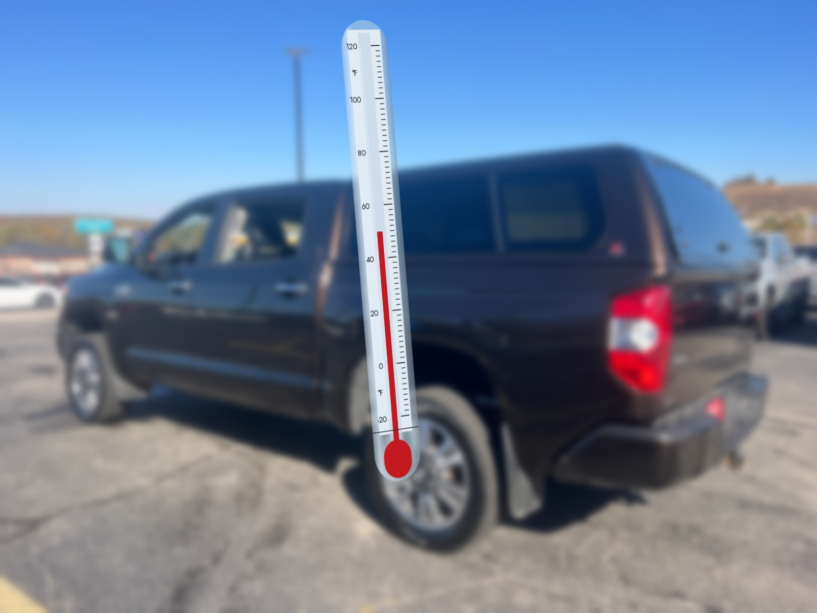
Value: 50 °F
